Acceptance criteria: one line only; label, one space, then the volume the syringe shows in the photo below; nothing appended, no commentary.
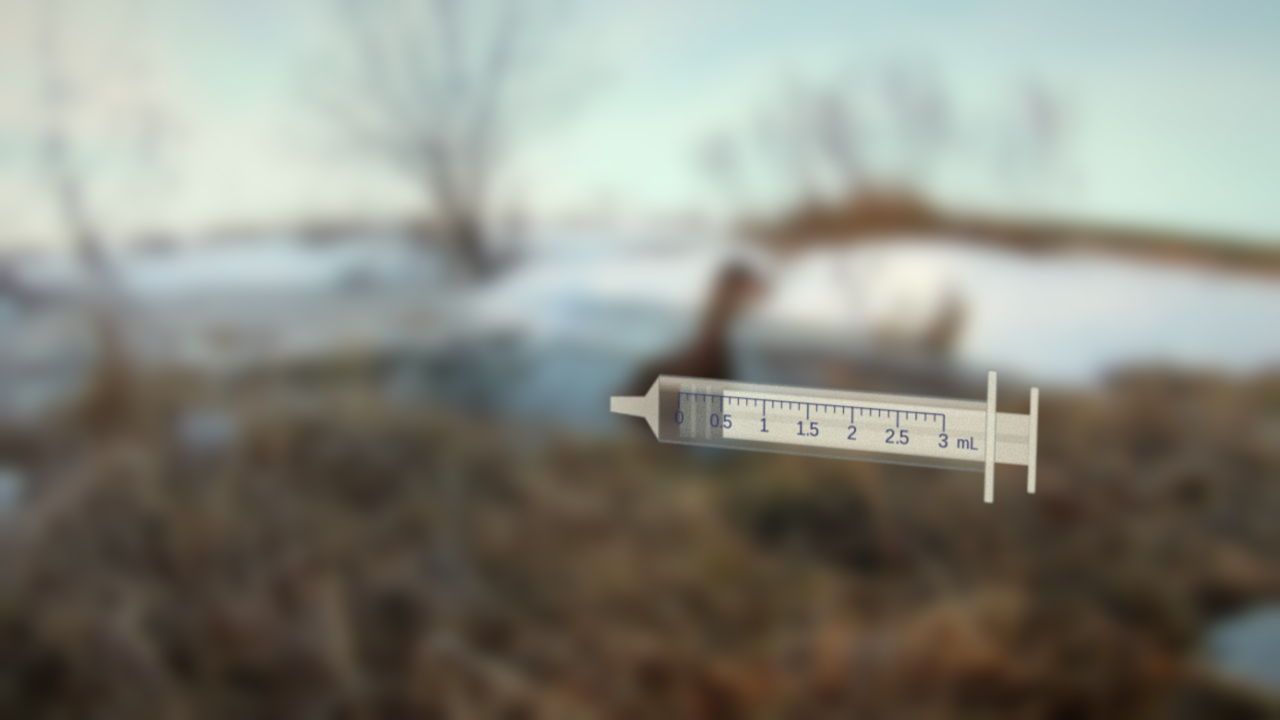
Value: 0 mL
